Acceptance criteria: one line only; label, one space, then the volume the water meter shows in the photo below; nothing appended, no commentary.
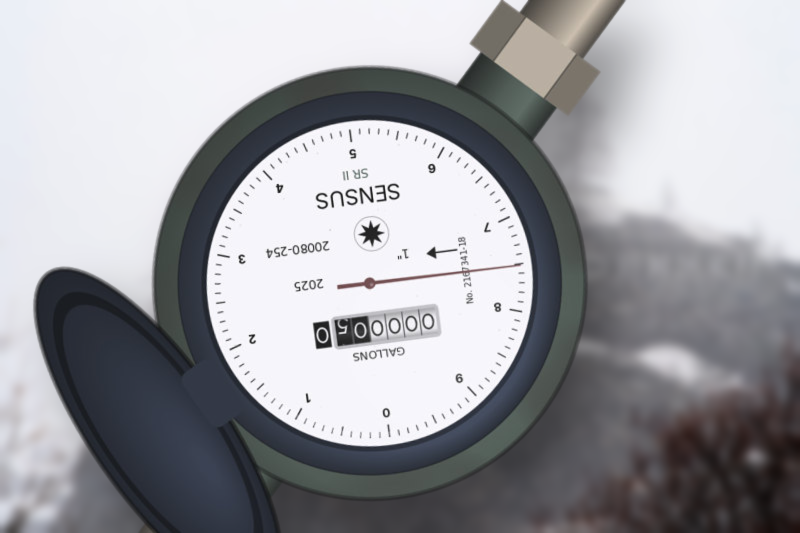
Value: 47.5 gal
